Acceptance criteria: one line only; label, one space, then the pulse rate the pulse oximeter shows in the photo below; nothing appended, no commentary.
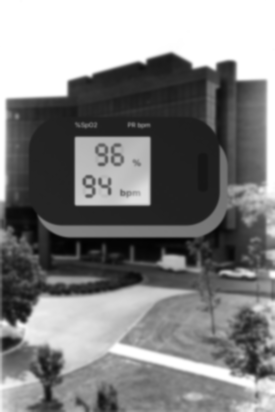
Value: 94 bpm
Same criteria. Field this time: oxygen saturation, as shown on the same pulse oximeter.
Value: 96 %
